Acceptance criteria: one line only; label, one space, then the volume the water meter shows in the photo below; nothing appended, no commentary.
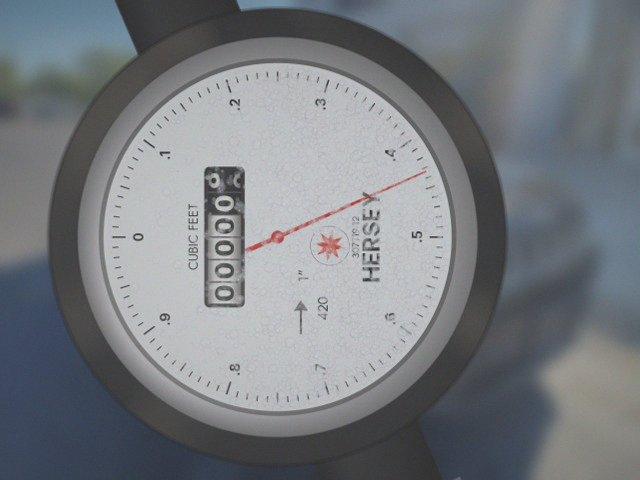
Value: 8.43 ft³
